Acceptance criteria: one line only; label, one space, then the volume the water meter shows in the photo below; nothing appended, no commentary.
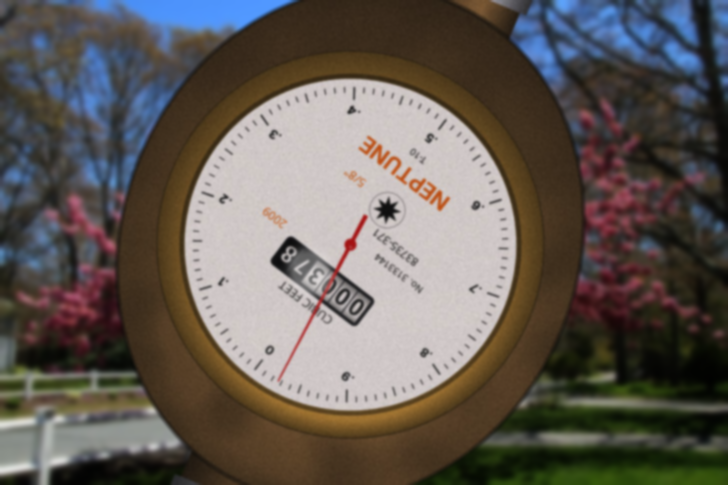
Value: 377.97 ft³
